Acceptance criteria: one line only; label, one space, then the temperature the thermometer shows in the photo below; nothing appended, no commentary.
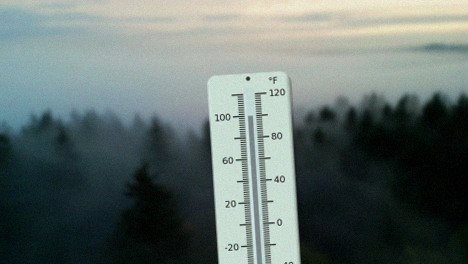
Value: 100 °F
